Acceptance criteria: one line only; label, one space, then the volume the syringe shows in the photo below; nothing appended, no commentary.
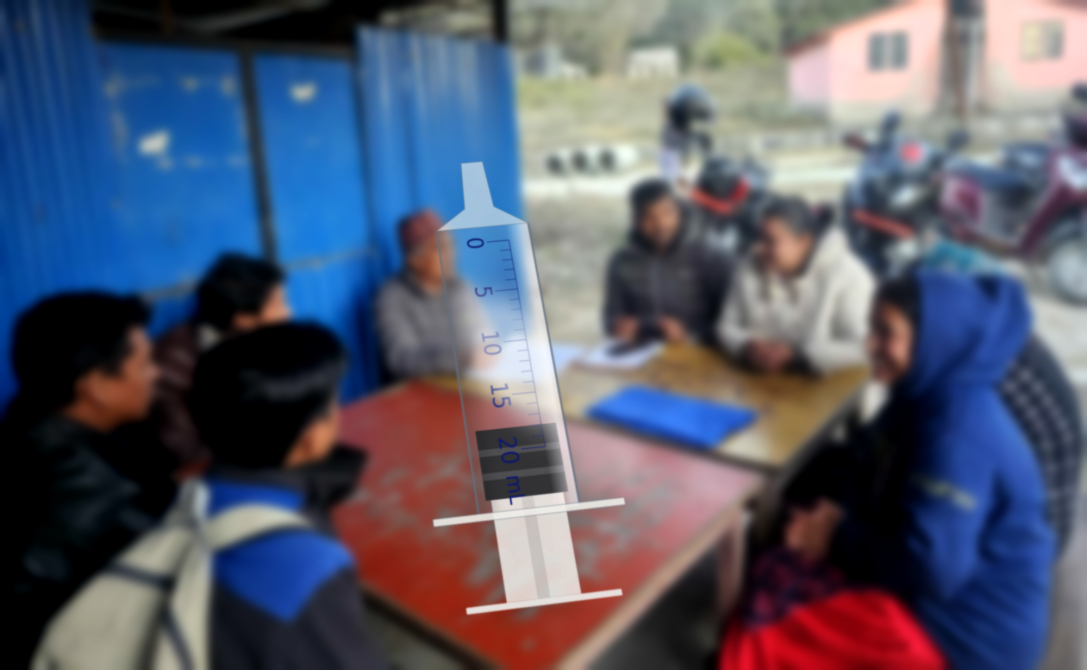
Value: 18 mL
